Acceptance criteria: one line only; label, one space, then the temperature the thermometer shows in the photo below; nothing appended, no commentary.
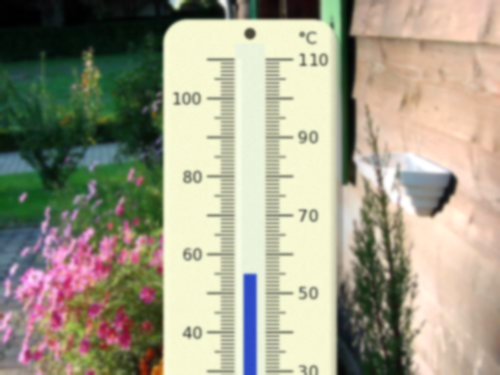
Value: 55 °C
